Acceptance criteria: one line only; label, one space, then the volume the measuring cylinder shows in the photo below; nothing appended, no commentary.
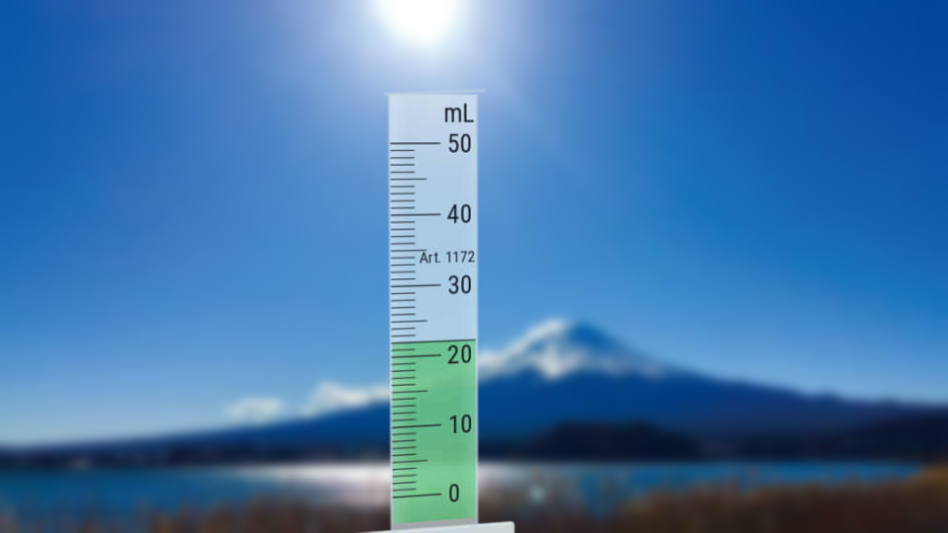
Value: 22 mL
